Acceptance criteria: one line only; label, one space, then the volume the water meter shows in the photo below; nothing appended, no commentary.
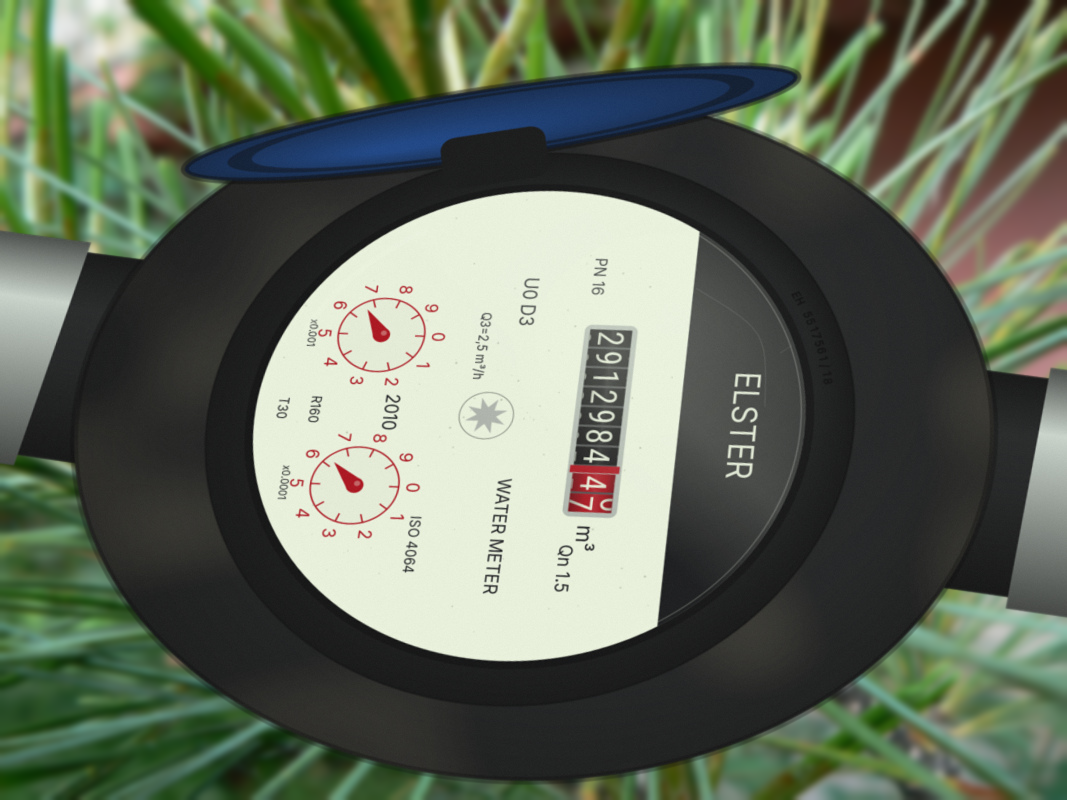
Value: 2912984.4666 m³
